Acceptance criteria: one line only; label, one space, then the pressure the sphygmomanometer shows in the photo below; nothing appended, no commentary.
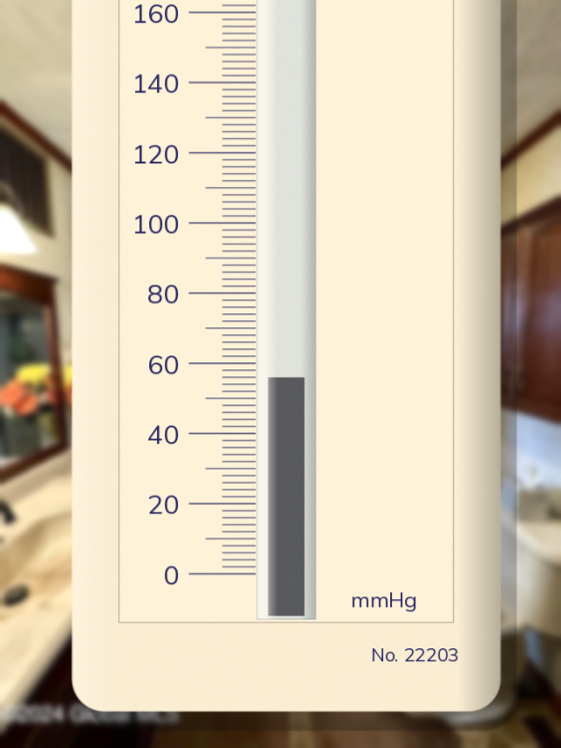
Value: 56 mmHg
